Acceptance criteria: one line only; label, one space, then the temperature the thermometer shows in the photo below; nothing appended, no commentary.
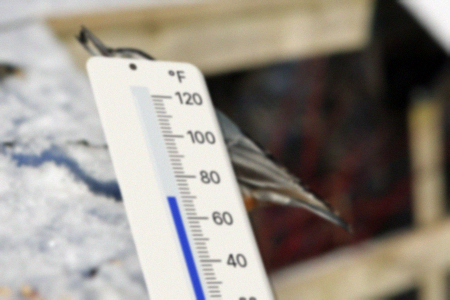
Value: 70 °F
